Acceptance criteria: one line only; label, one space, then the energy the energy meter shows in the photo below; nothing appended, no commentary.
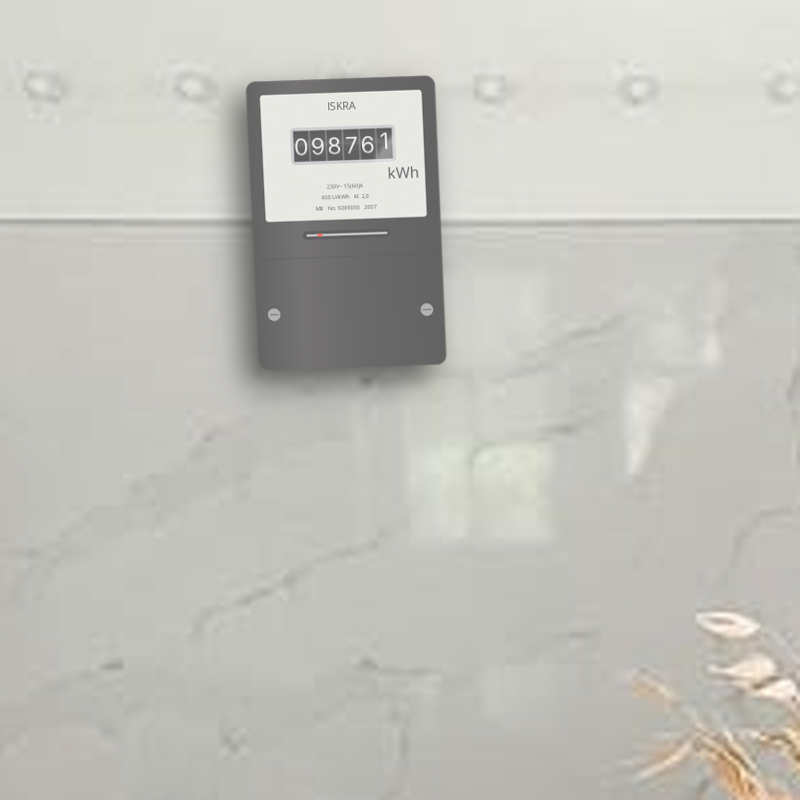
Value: 98761 kWh
